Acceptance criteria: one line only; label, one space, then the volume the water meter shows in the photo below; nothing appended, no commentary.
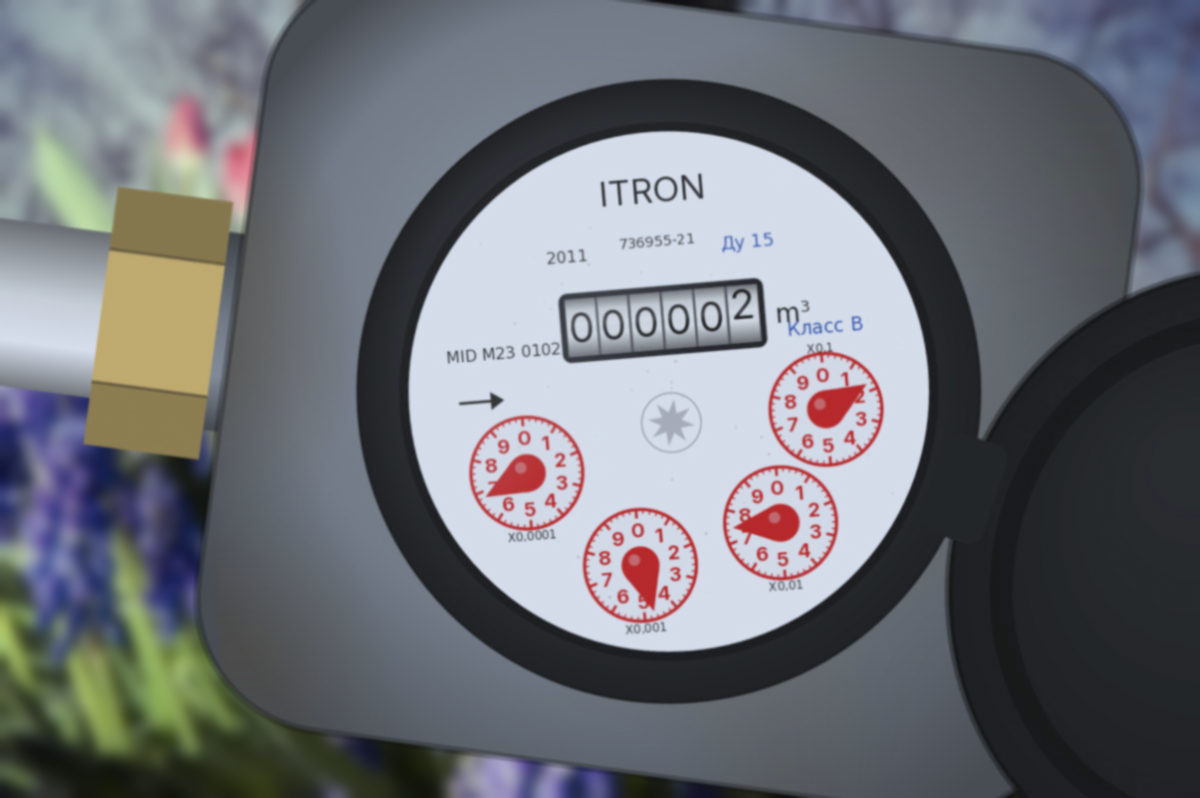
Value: 2.1746 m³
